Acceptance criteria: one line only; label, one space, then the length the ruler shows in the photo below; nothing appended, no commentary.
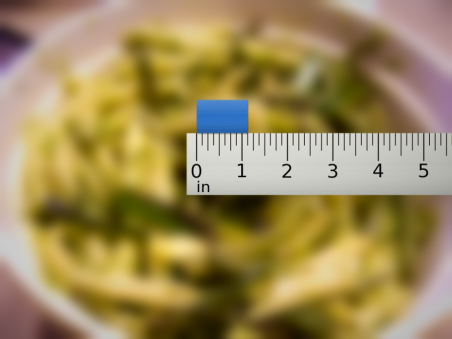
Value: 1.125 in
